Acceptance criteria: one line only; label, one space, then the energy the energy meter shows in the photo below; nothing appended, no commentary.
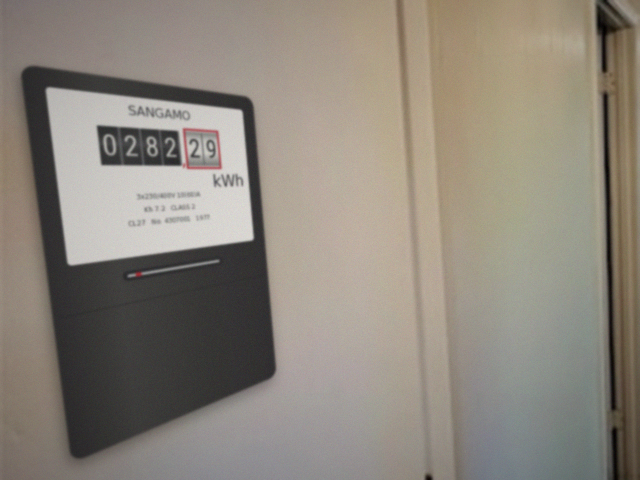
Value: 282.29 kWh
